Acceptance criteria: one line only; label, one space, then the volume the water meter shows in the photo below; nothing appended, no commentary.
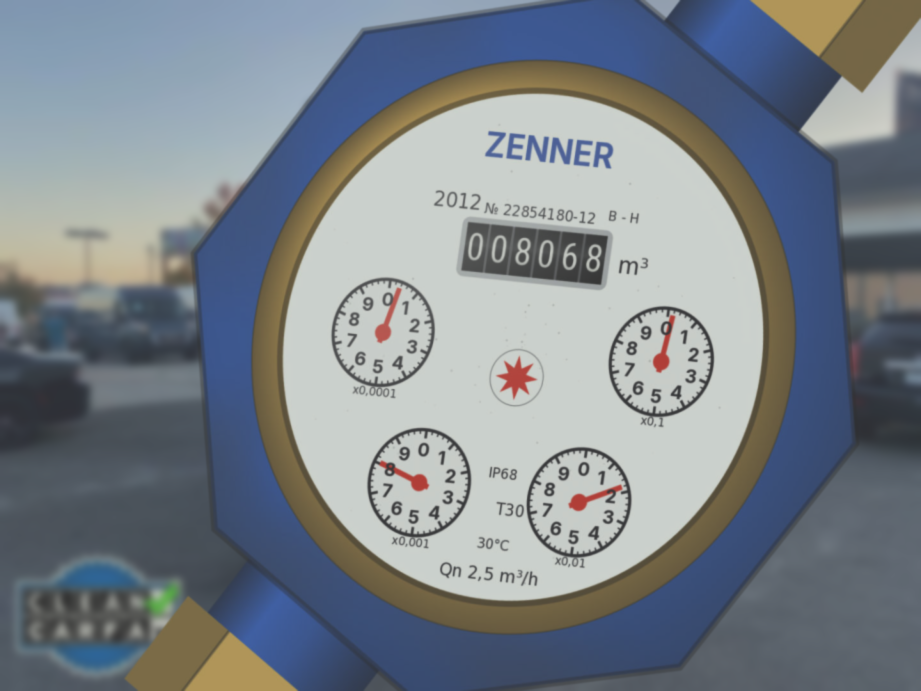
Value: 8068.0180 m³
